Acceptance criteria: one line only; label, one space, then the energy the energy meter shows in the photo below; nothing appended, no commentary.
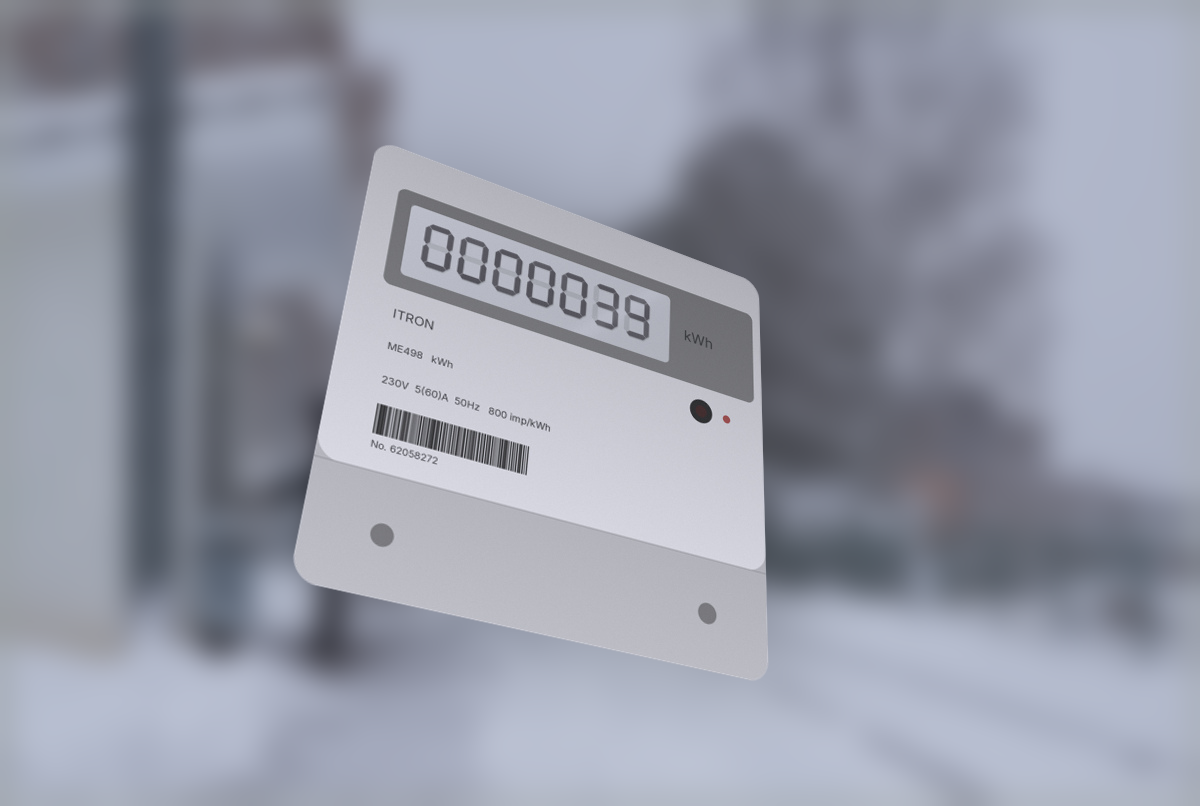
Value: 39 kWh
